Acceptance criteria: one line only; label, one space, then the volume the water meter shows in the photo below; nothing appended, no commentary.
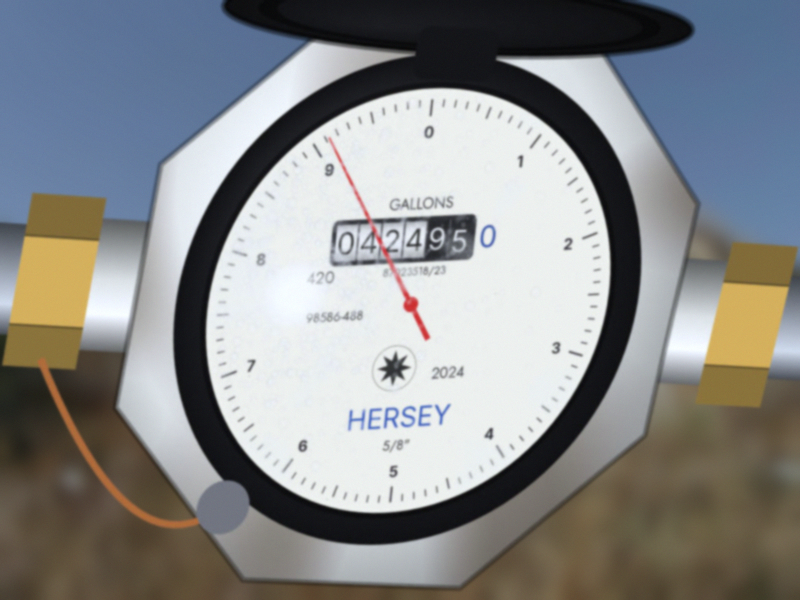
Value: 424949.1 gal
